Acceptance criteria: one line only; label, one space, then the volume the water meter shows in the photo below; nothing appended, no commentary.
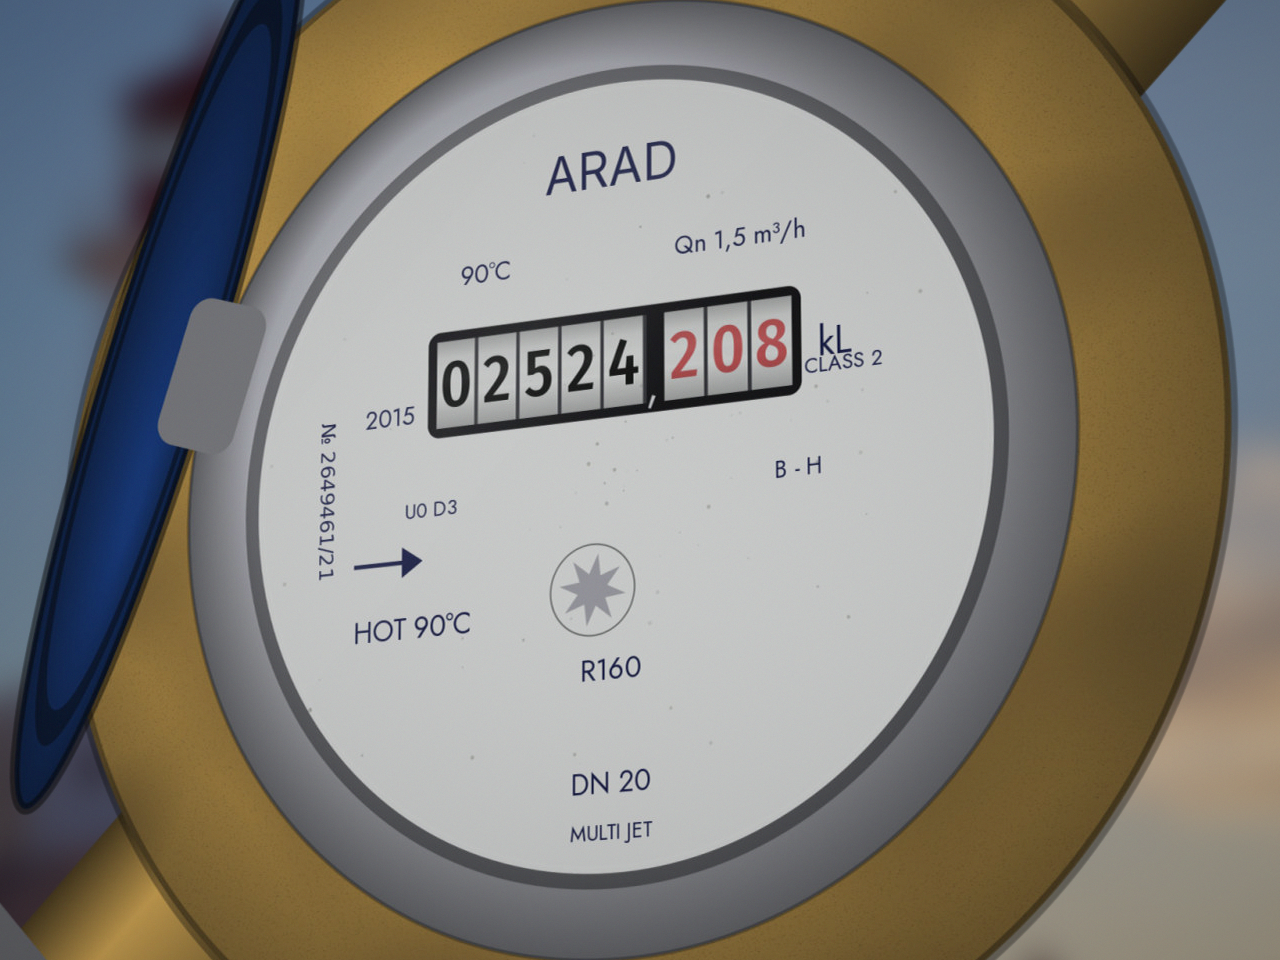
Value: 2524.208 kL
